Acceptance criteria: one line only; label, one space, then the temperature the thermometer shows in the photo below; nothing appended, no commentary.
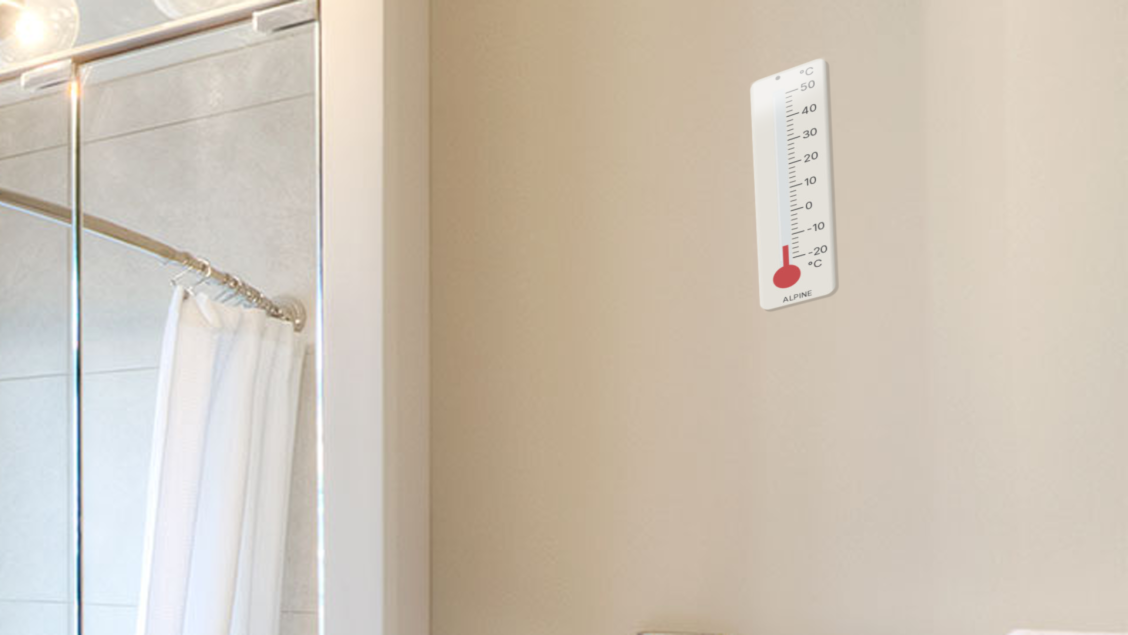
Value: -14 °C
